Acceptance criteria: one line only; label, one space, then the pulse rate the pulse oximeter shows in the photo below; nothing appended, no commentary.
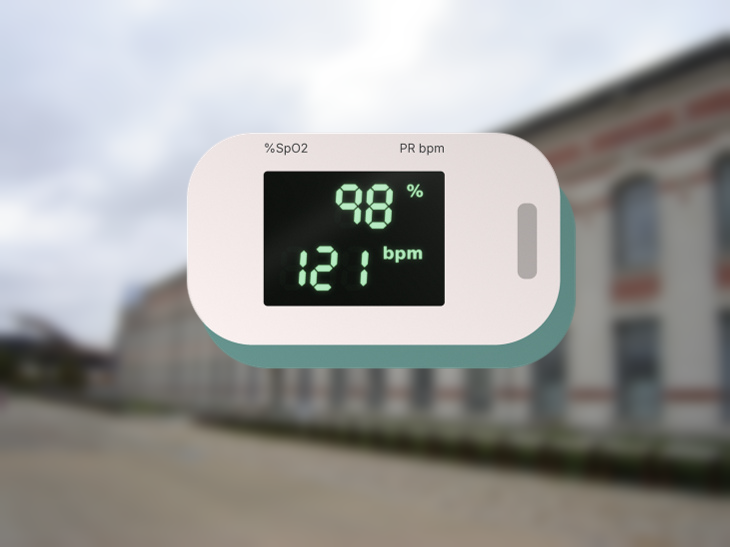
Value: 121 bpm
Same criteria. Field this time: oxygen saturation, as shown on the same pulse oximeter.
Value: 98 %
